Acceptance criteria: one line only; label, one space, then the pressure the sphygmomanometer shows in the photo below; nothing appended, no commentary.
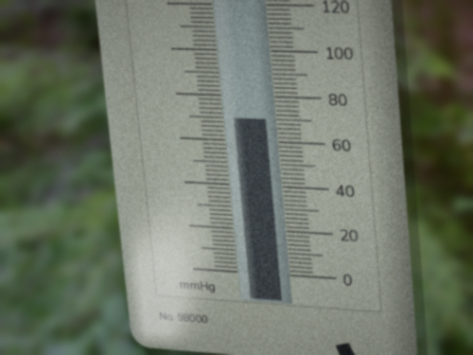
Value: 70 mmHg
